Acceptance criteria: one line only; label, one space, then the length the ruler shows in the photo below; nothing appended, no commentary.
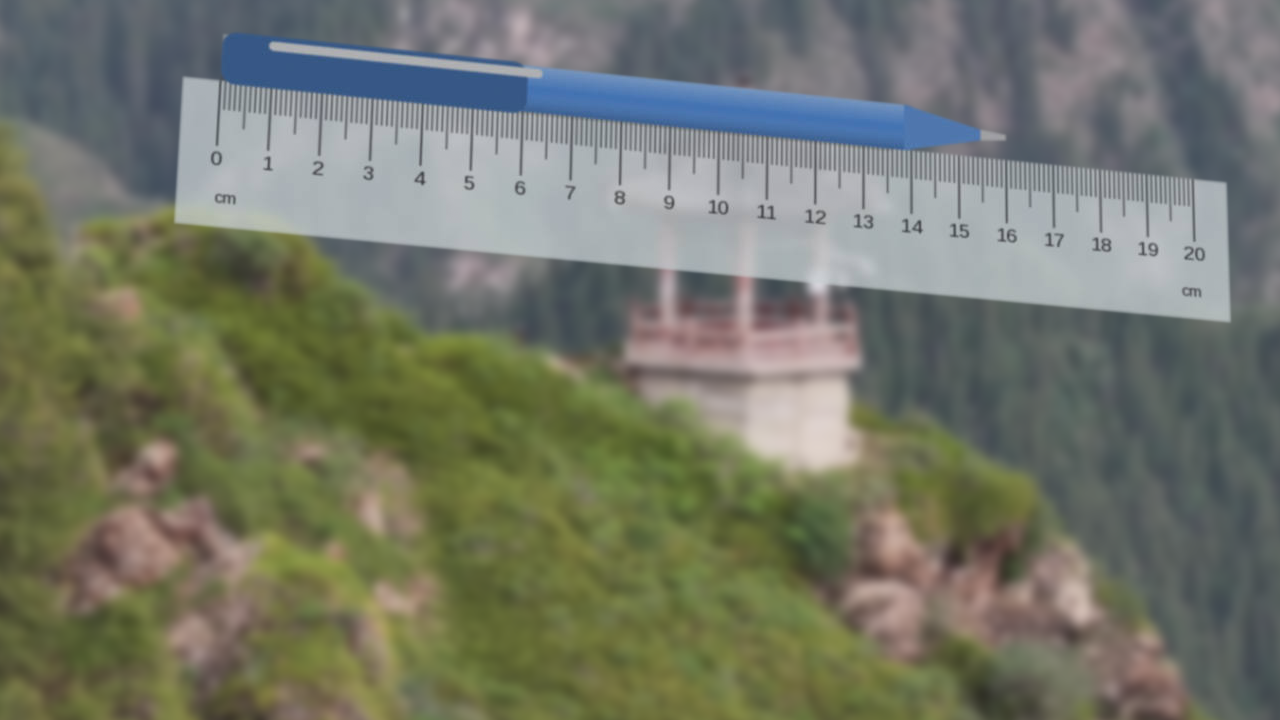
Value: 16 cm
